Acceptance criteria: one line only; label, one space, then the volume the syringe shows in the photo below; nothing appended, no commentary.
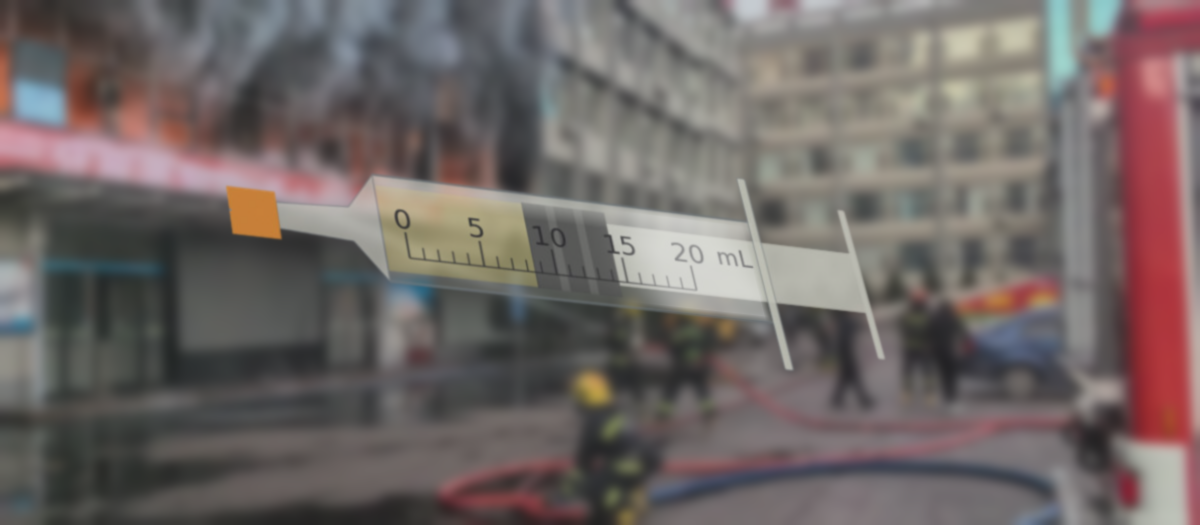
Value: 8.5 mL
